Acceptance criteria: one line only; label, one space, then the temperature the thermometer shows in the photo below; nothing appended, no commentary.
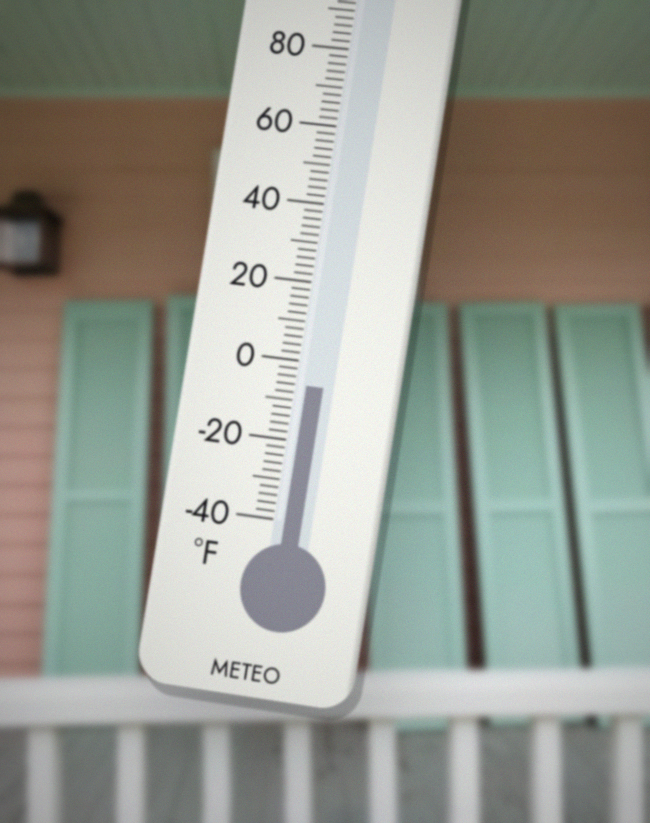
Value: -6 °F
